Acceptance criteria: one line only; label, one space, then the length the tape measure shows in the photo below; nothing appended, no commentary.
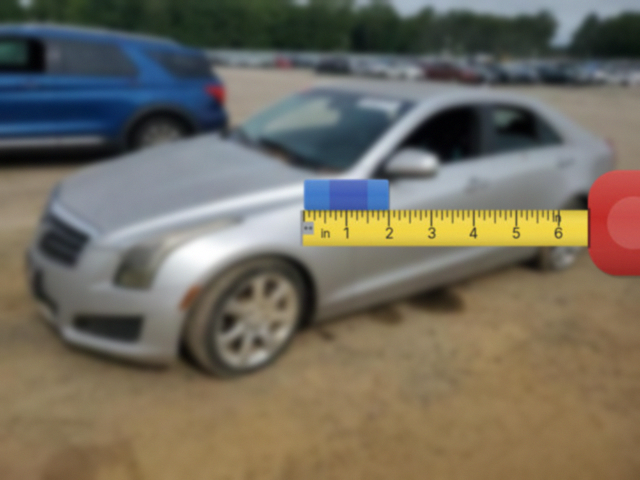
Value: 2 in
